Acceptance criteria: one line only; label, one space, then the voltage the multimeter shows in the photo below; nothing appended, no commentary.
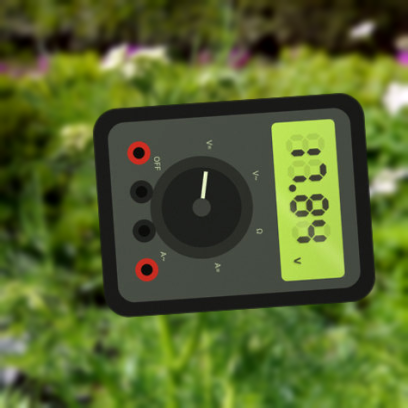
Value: 17.84 V
